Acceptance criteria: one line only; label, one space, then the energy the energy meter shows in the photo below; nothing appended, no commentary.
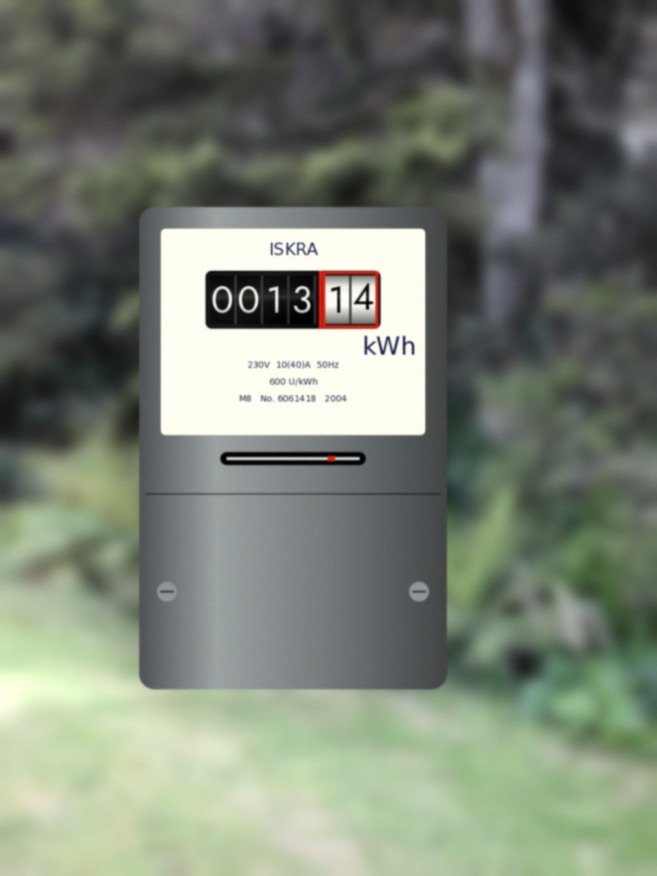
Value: 13.14 kWh
